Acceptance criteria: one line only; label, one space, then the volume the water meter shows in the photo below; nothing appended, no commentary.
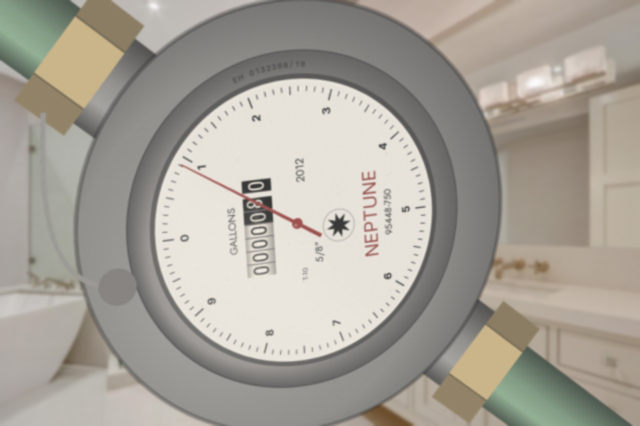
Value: 80.9 gal
